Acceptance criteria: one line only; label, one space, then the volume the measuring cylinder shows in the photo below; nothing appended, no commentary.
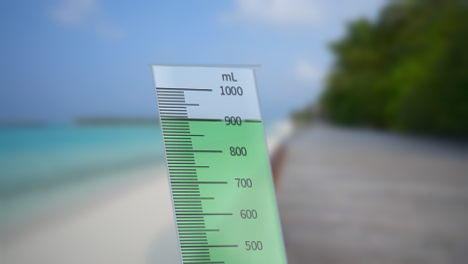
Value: 900 mL
